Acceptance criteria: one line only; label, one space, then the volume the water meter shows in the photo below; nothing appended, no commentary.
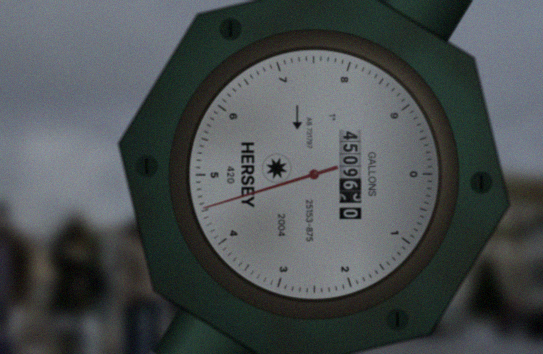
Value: 4509654.5 gal
